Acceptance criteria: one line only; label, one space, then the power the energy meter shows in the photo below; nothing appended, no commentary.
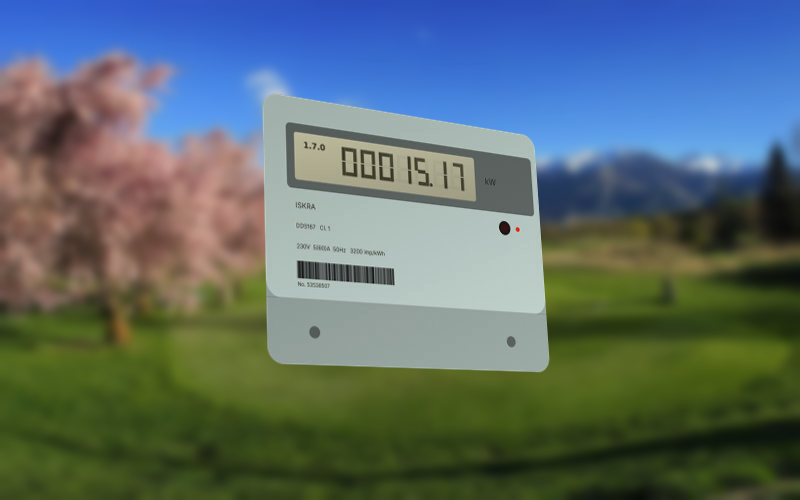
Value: 15.17 kW
